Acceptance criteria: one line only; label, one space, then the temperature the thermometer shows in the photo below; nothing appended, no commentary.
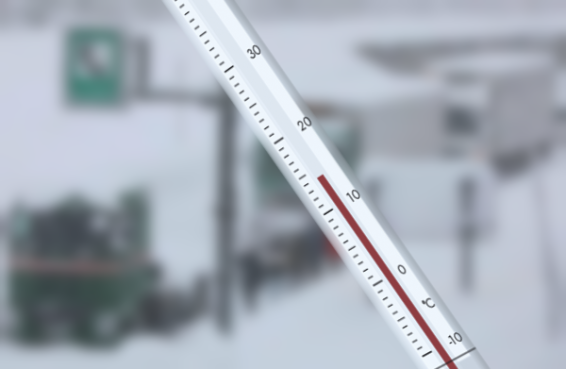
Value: 14 °C
